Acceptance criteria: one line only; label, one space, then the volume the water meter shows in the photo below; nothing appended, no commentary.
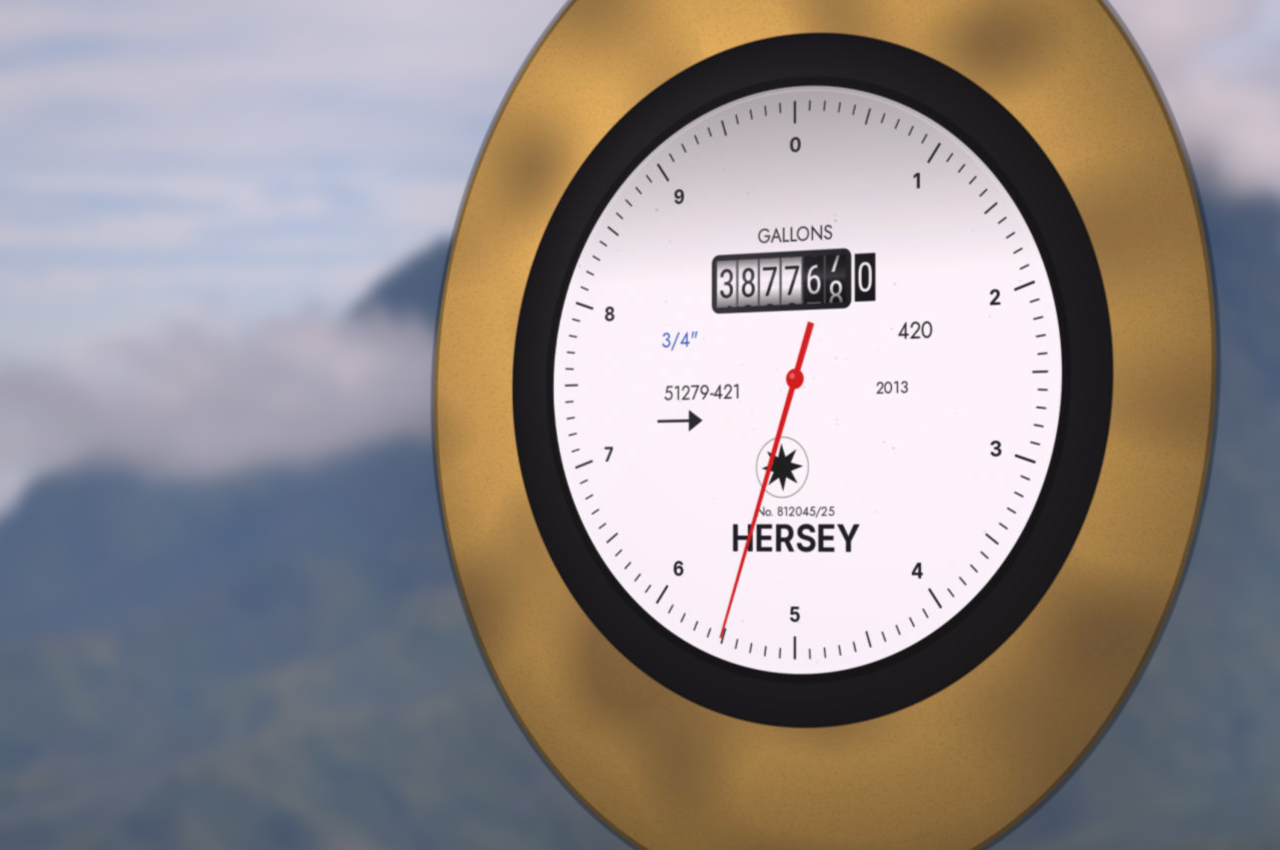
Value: 3877675.5 gal
